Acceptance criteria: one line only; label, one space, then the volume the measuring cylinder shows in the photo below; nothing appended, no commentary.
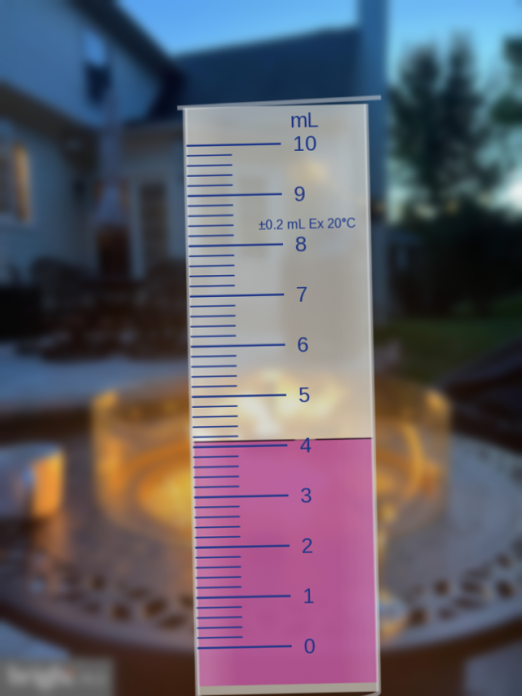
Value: 4.1 mL
